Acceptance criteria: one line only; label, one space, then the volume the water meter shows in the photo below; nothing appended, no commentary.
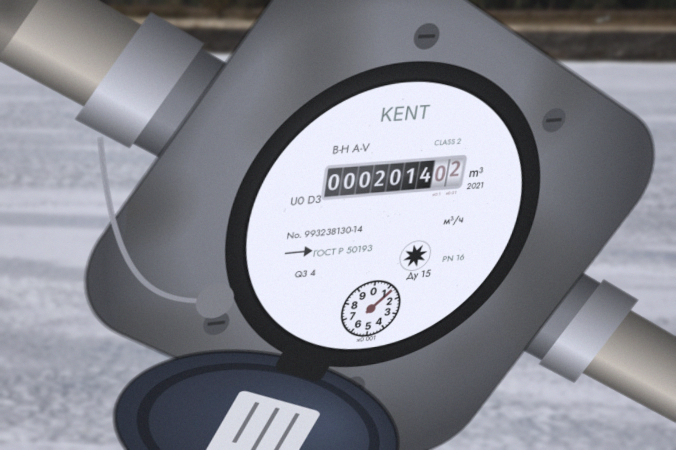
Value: 2014.021 m³
